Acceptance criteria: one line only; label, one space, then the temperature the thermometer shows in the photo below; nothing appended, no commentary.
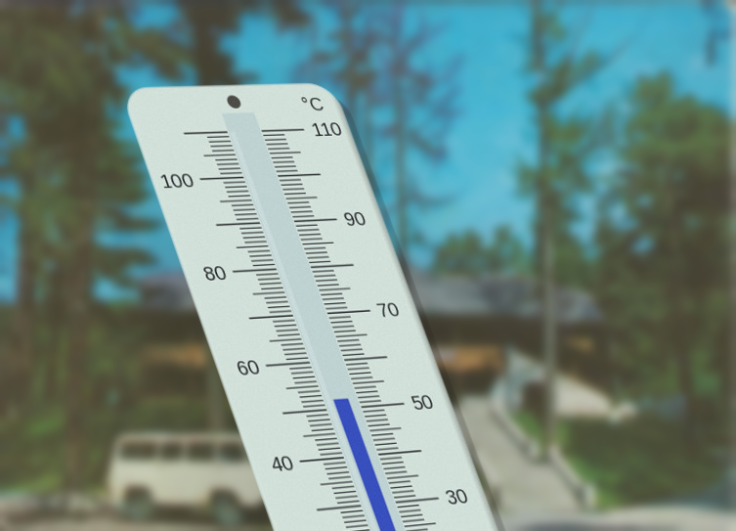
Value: 52 °C
